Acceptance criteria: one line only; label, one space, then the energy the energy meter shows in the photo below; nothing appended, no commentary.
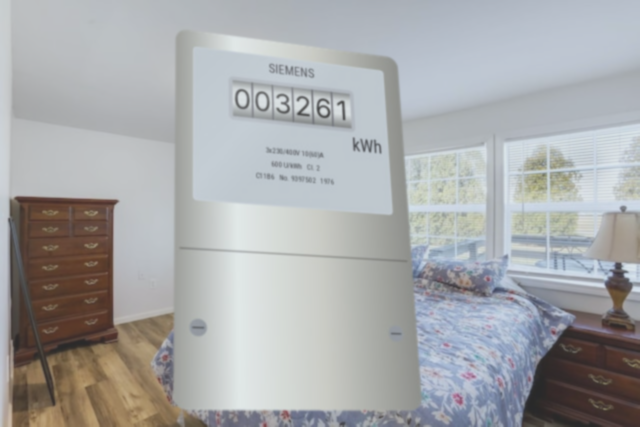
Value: 3261 kWh
